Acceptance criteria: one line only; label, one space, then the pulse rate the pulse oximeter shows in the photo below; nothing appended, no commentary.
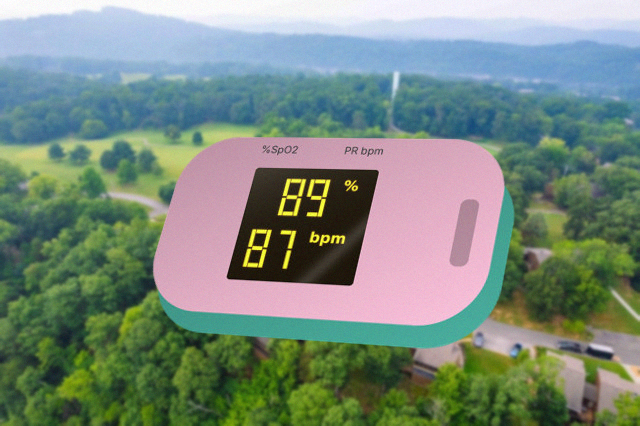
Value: 87 bpm
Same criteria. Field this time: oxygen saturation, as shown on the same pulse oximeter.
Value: 89 %
